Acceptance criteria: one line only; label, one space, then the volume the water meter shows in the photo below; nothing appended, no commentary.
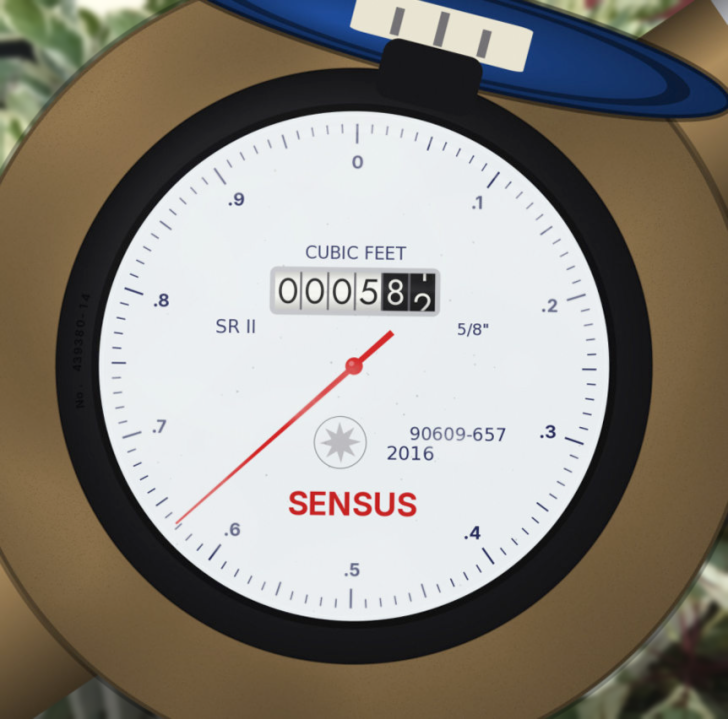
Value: 581.63 ft³
